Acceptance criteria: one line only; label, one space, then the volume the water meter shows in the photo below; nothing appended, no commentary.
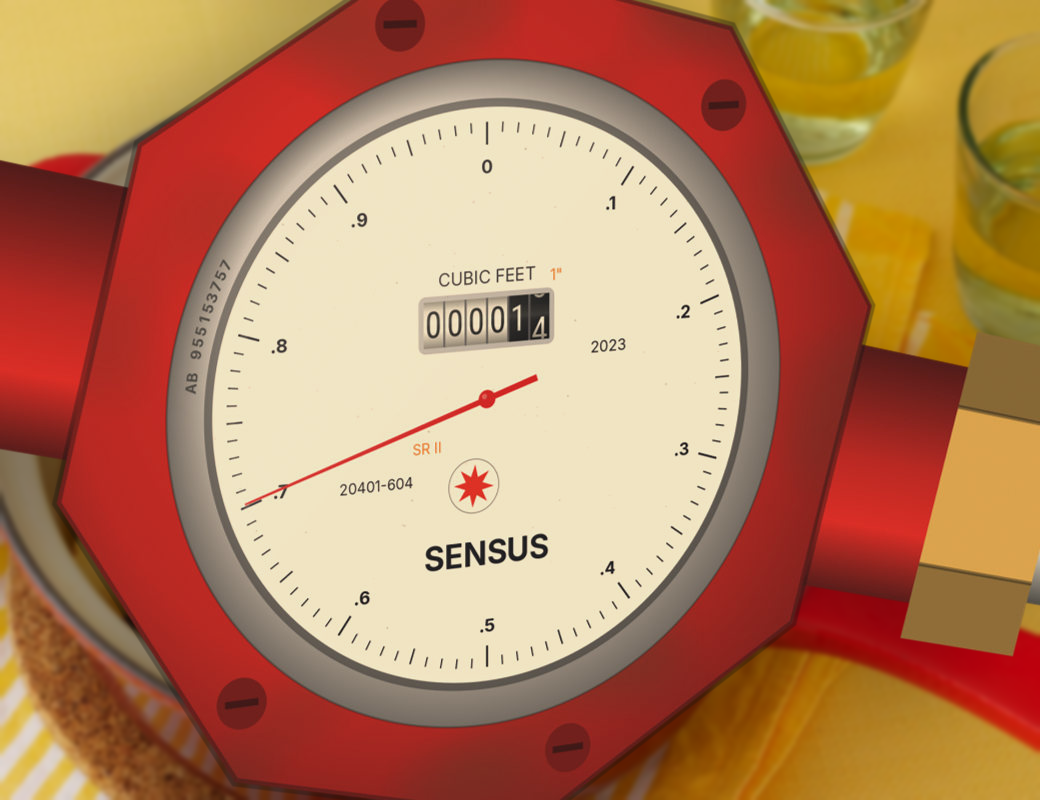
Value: 13.70 ft³
